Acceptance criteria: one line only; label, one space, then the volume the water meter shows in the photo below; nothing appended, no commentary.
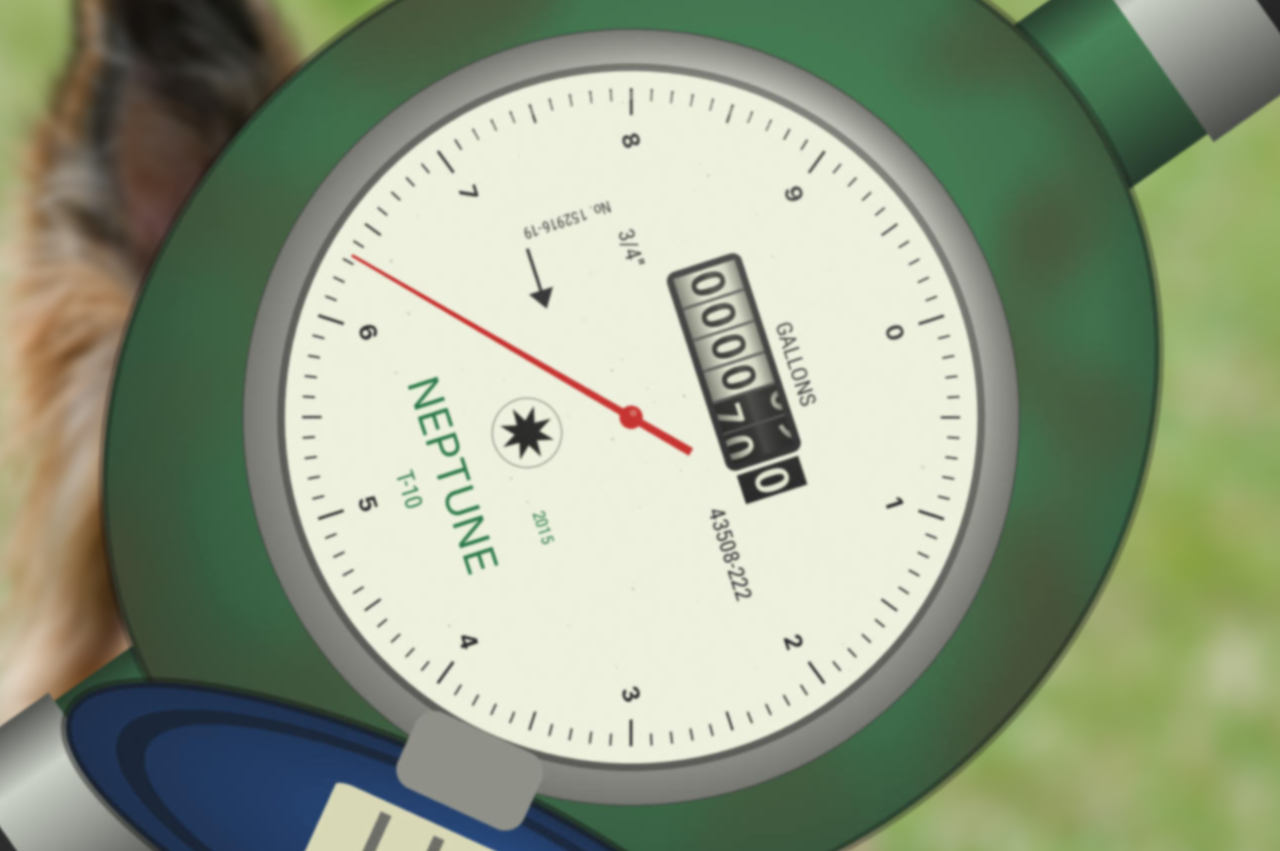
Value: 696.3 gal
